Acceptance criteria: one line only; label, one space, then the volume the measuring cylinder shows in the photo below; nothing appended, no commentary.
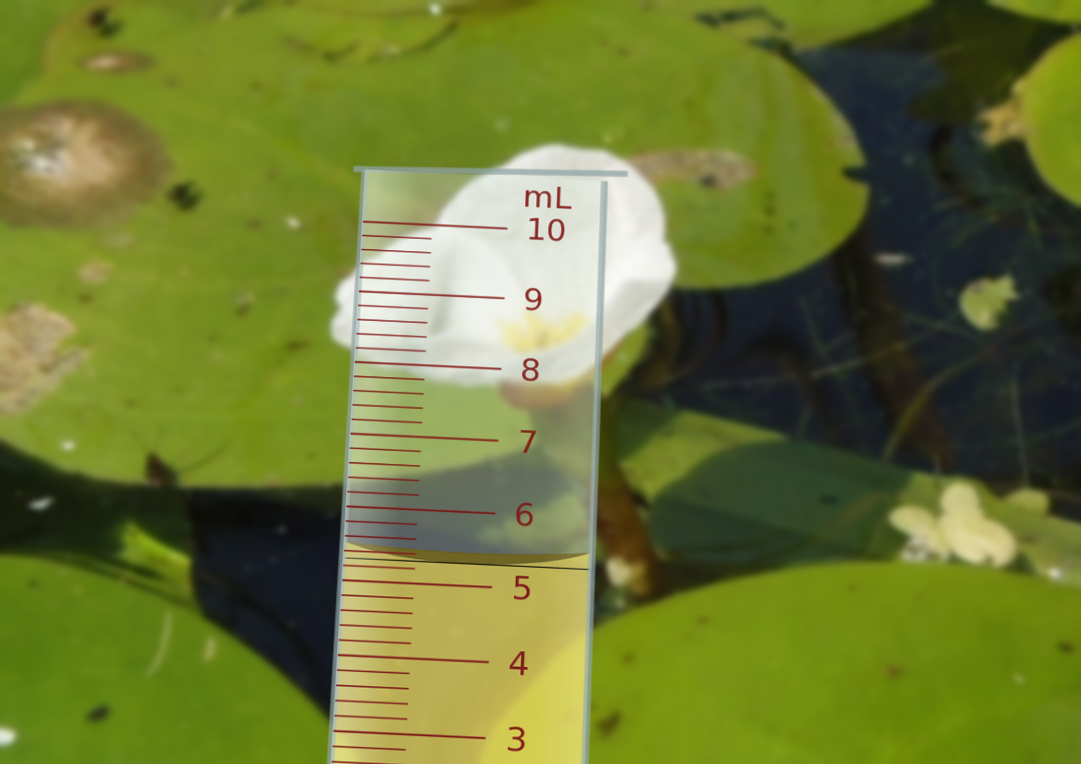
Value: 5.3 mL
